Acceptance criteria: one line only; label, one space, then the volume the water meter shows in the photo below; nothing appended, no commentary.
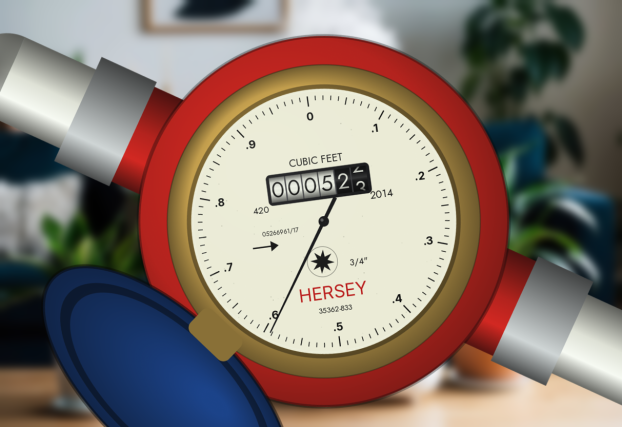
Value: 522.59 ft³
